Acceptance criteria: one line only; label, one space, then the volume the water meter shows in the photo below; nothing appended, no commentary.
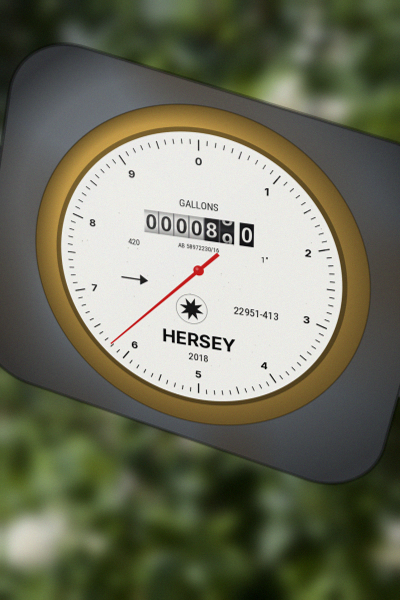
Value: 886.2 gal
